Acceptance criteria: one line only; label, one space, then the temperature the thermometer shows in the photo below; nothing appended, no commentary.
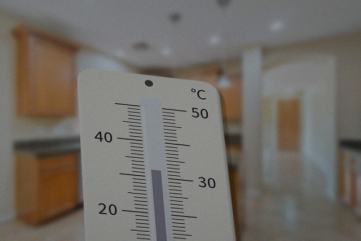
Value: 32 °C
